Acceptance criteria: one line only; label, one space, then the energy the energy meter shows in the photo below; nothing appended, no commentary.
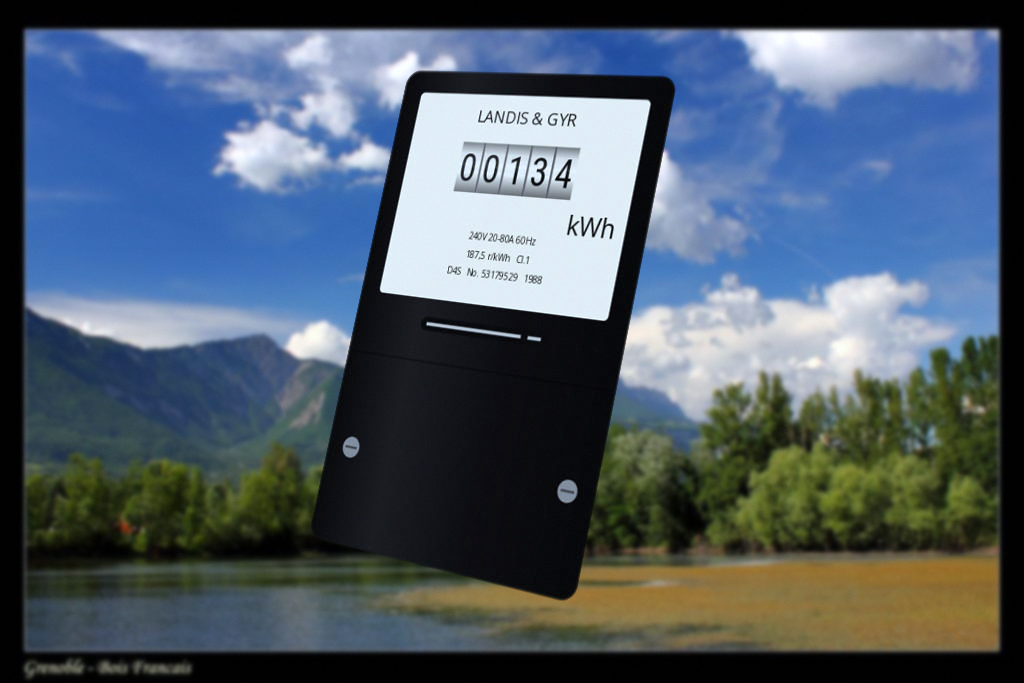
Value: 134 kWh
